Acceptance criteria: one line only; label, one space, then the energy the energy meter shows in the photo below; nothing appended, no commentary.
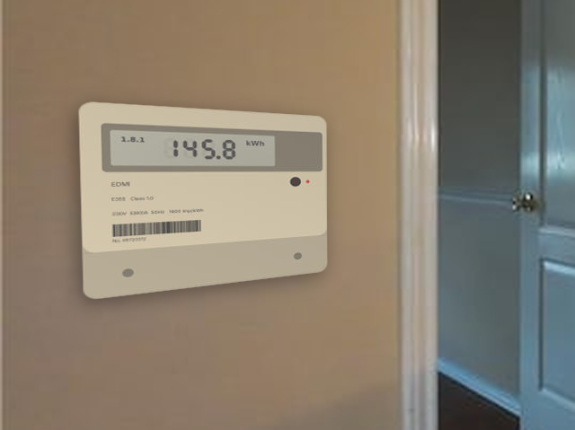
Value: 145.8 kWh
